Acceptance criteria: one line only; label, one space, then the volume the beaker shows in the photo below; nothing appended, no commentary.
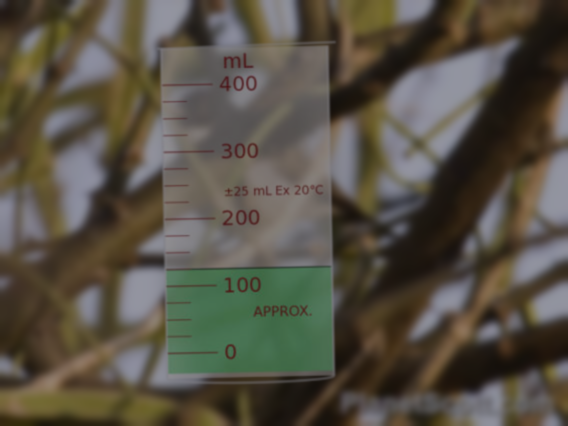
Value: 125 mL
